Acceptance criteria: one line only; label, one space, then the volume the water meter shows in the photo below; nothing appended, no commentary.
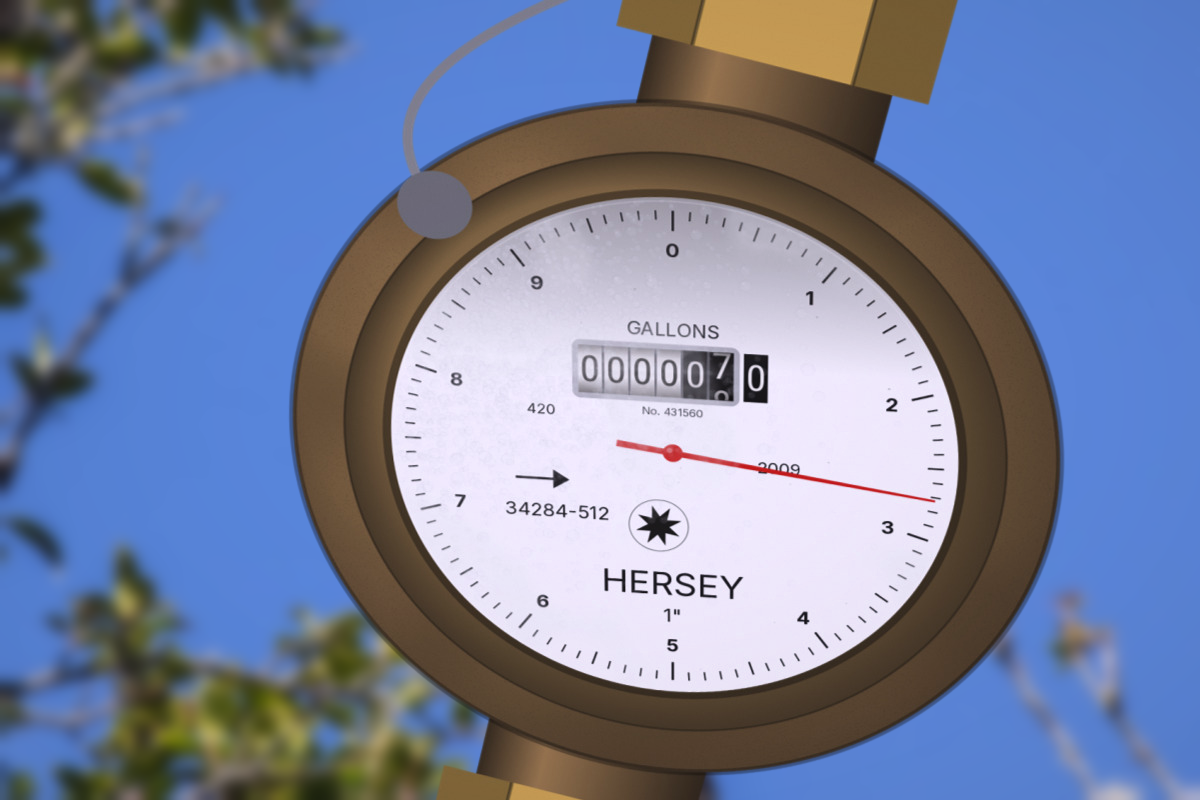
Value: 72.7 gal
